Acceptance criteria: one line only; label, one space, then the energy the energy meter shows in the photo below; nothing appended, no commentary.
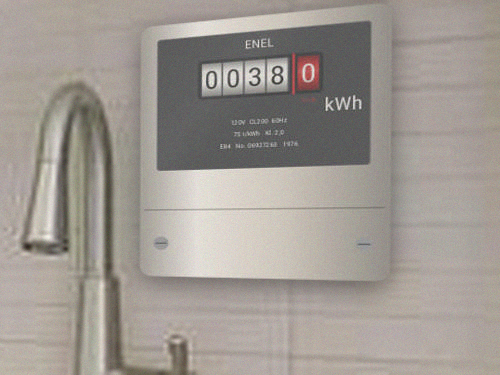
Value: 38.0 kWh
